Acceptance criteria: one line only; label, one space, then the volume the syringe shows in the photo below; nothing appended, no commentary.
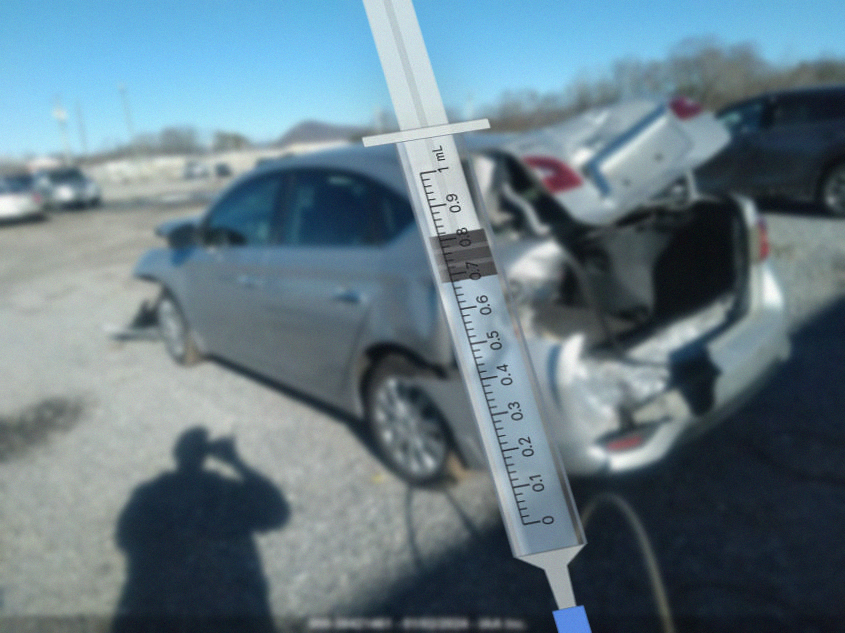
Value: 0.68 mL
